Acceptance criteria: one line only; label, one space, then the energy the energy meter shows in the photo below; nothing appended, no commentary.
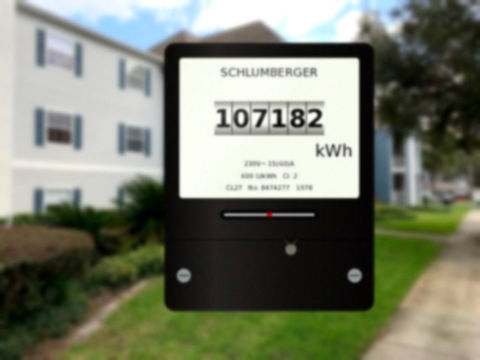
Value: 107182 kWh
